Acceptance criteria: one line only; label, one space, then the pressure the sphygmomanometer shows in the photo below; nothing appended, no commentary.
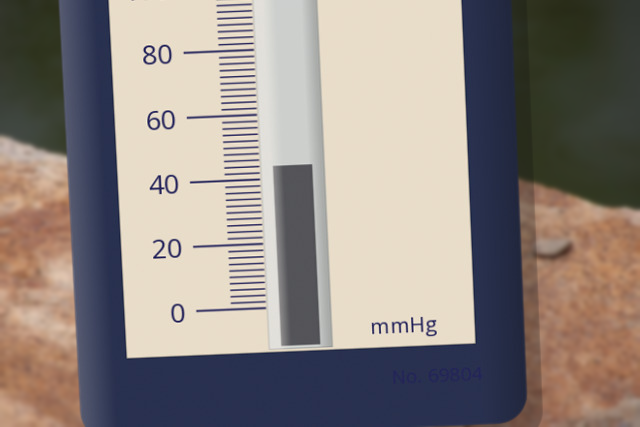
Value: 44 mmHg
